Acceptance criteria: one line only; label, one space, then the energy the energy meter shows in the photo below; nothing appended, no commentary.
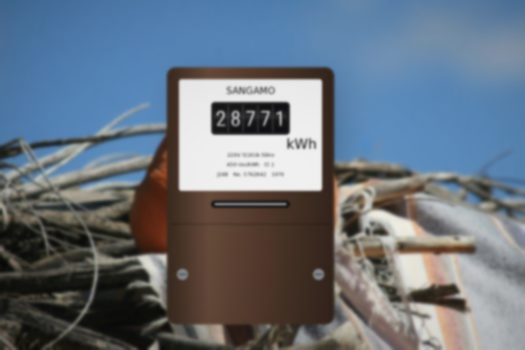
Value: 28771 kWh
